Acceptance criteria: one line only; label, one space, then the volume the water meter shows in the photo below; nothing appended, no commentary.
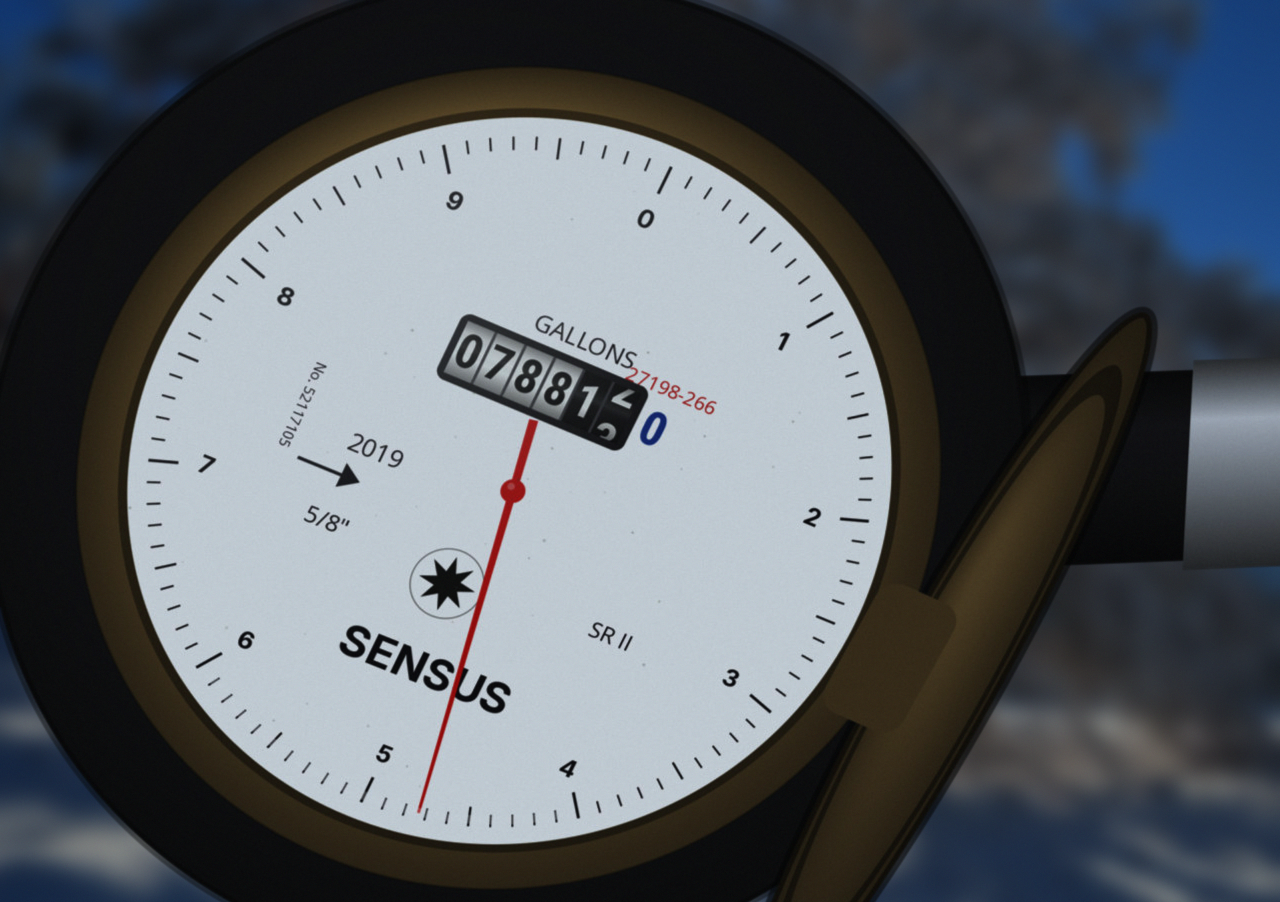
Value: 788124.7 gal
